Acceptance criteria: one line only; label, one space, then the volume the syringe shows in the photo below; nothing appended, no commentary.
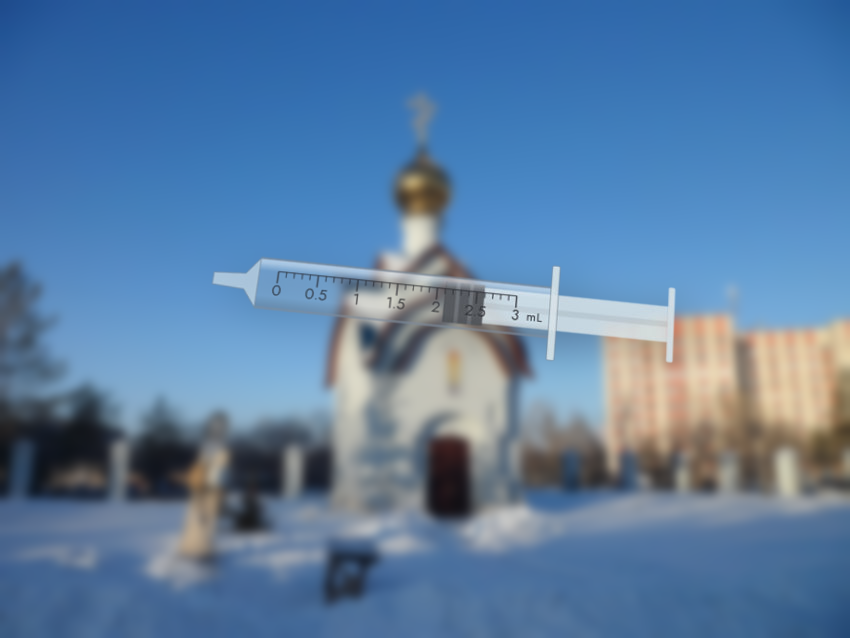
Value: 2.1 mL
